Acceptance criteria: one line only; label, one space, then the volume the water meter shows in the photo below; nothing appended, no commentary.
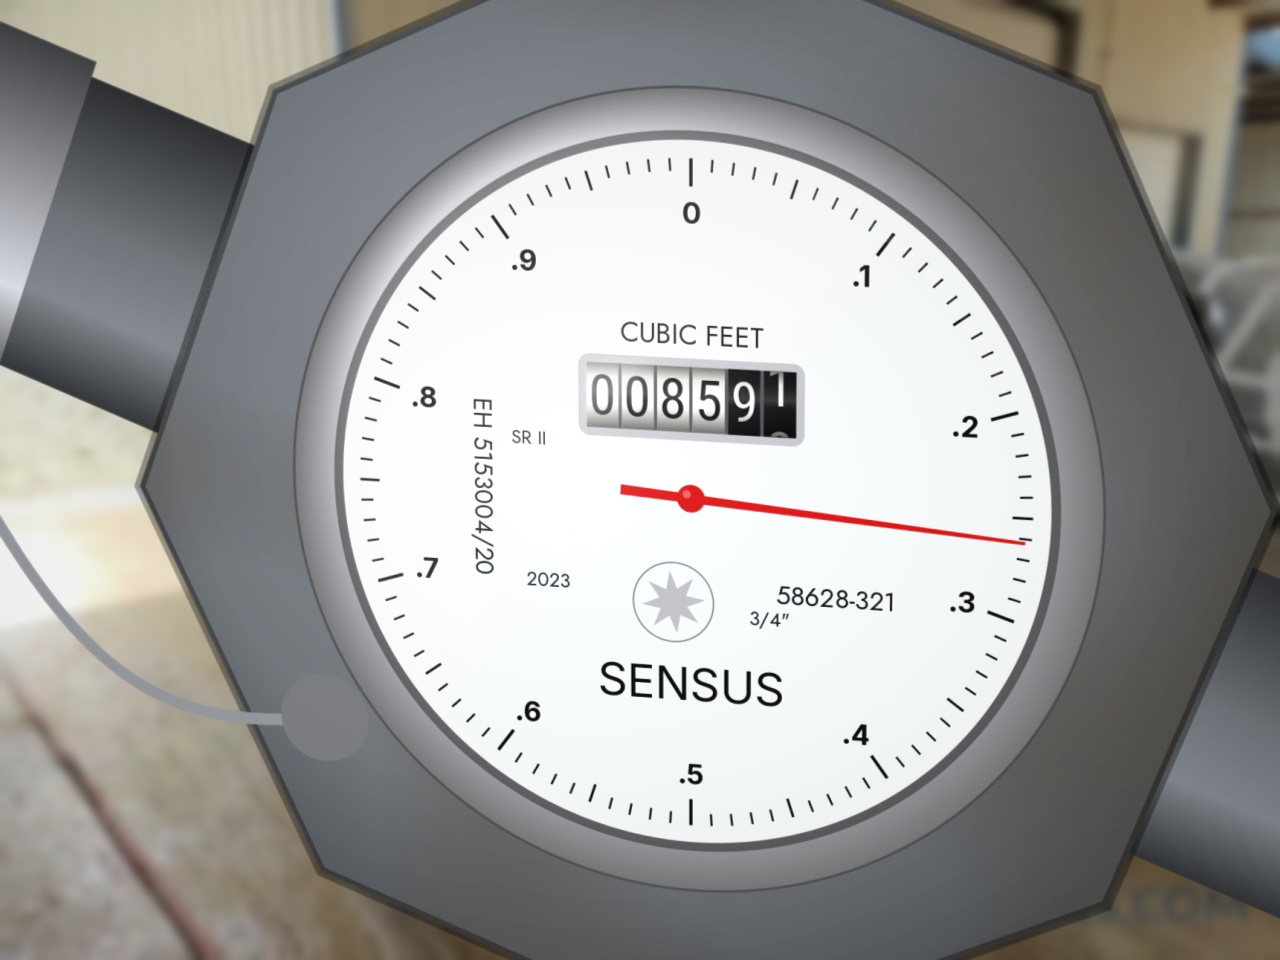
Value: 8591.26 ft³
